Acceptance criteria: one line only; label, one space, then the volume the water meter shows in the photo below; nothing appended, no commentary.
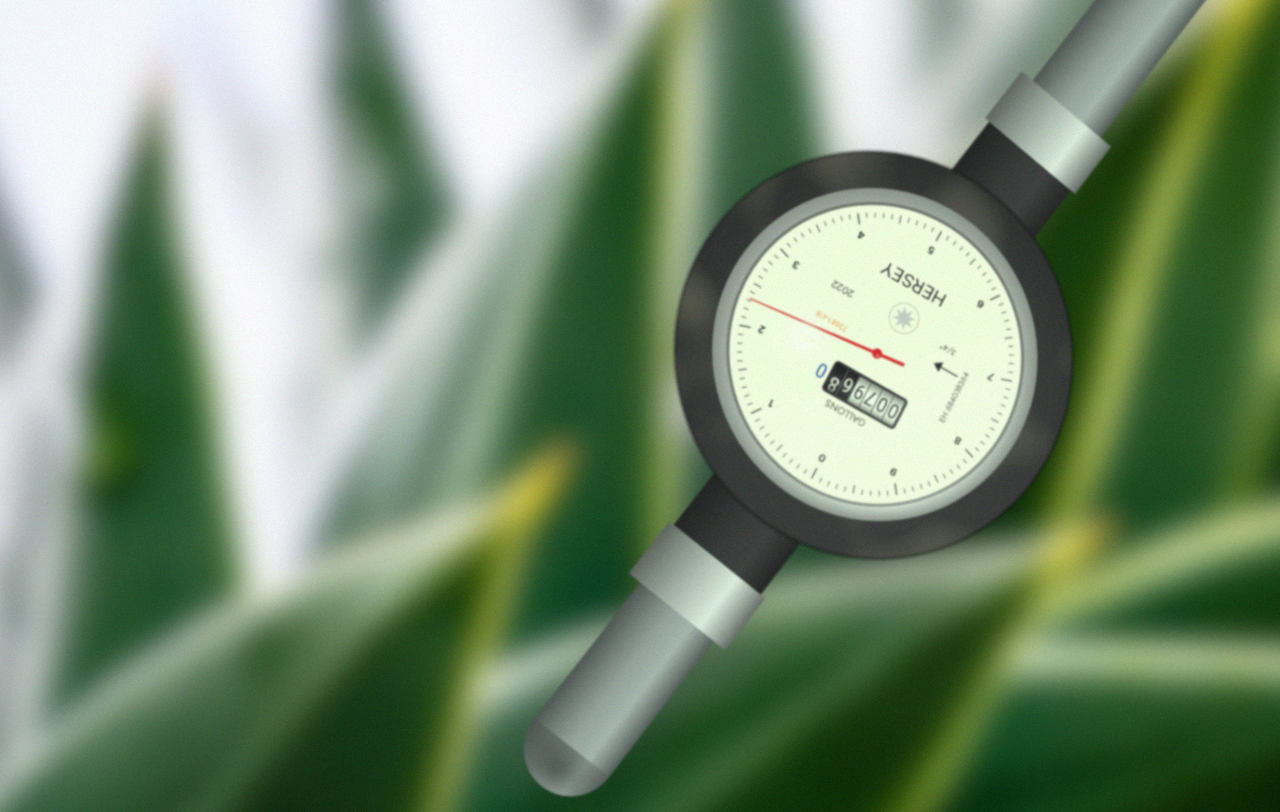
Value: 79682.3 gal
